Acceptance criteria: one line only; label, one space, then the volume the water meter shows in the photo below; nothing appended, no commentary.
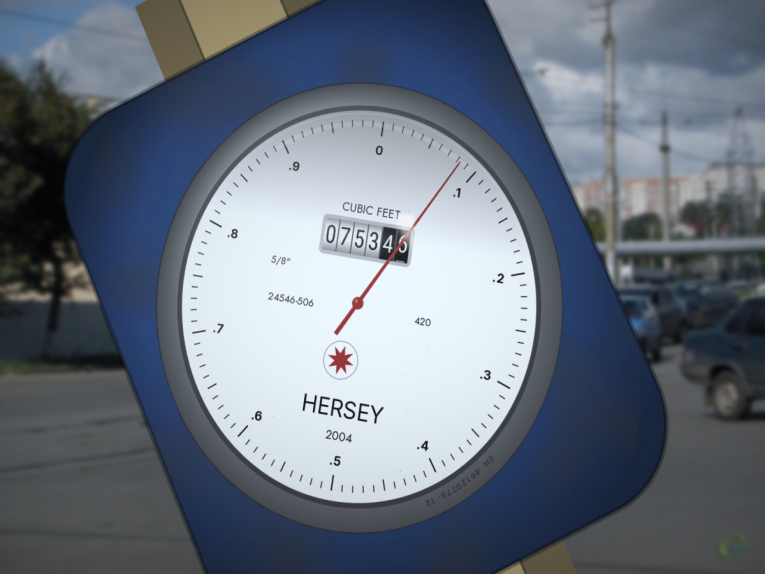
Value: 75346.08 ft³
